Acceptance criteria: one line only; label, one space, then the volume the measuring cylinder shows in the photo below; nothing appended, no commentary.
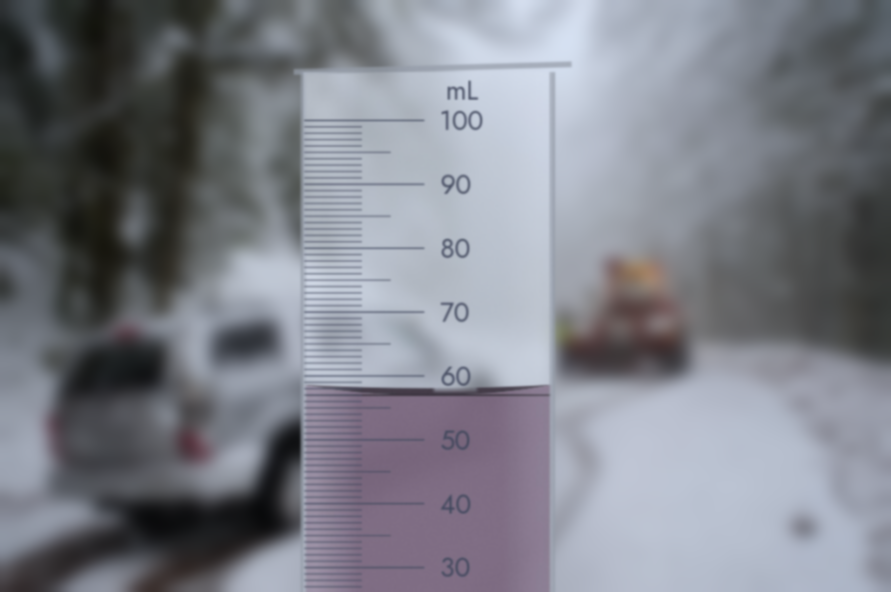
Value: 57 mL
